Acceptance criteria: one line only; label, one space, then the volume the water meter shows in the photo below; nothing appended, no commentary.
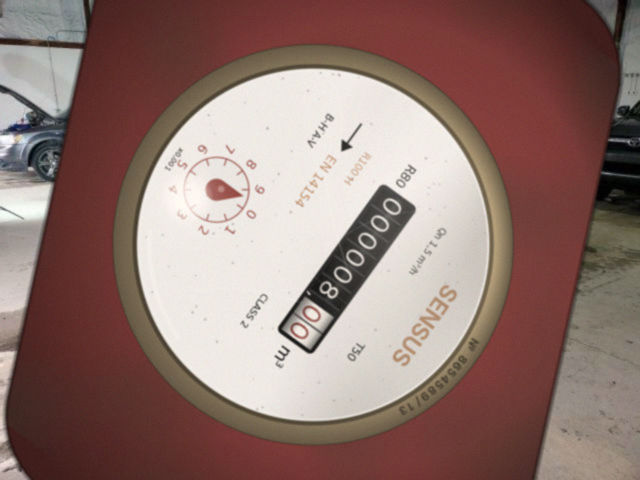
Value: 7.999 m³
